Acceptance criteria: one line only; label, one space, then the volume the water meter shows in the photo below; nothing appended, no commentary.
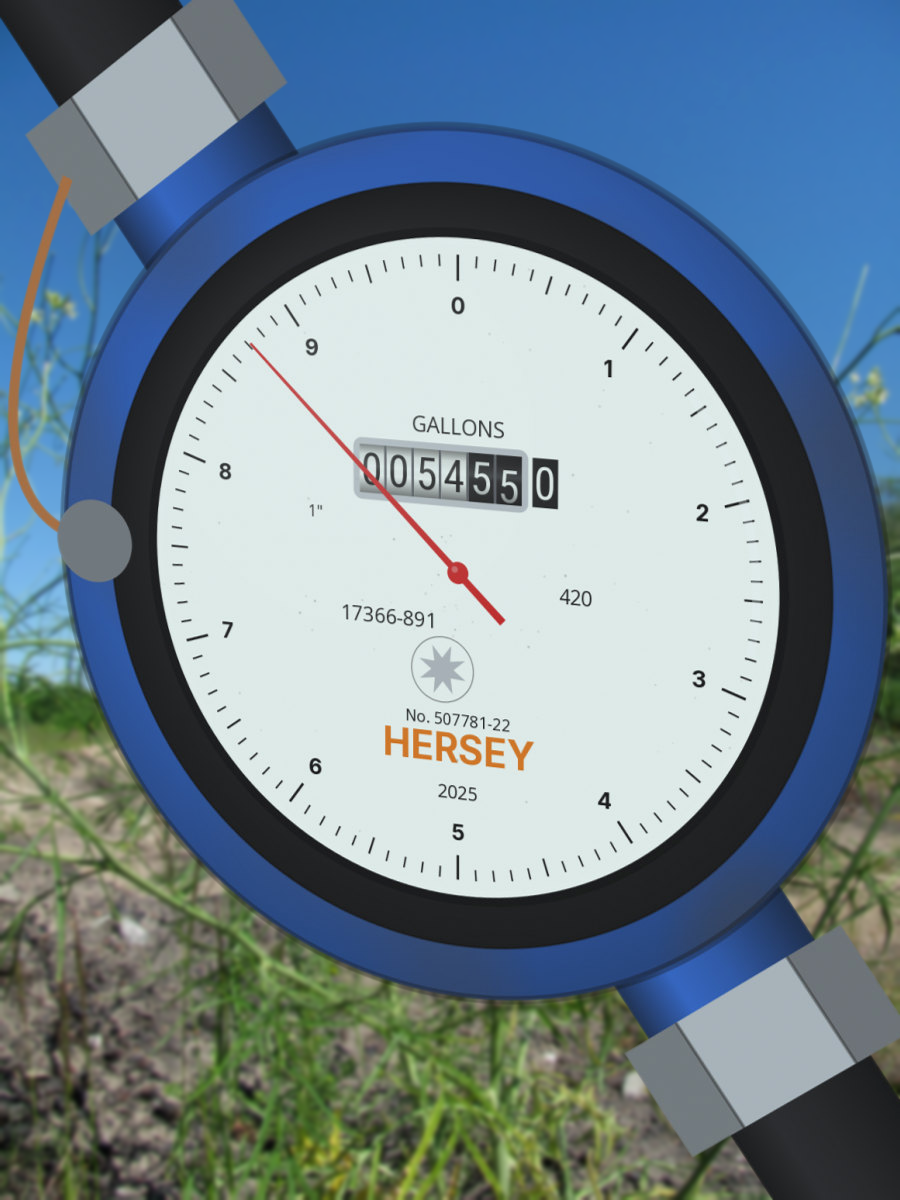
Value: 54548.7 gal
